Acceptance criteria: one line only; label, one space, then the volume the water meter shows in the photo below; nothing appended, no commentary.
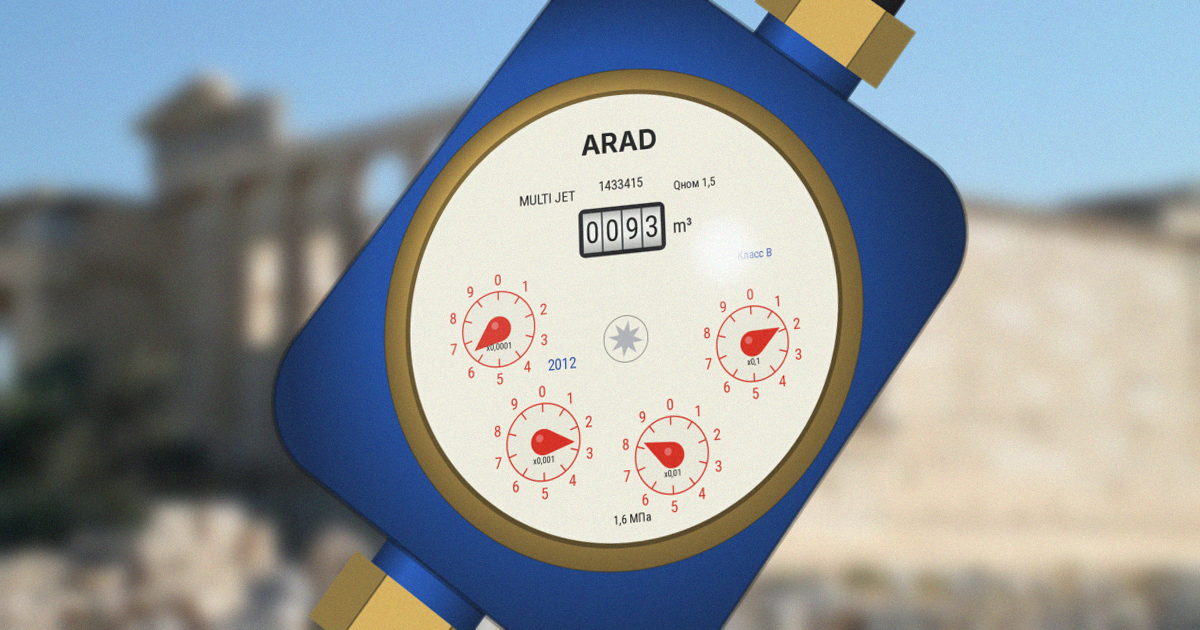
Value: 93.1826 m³
